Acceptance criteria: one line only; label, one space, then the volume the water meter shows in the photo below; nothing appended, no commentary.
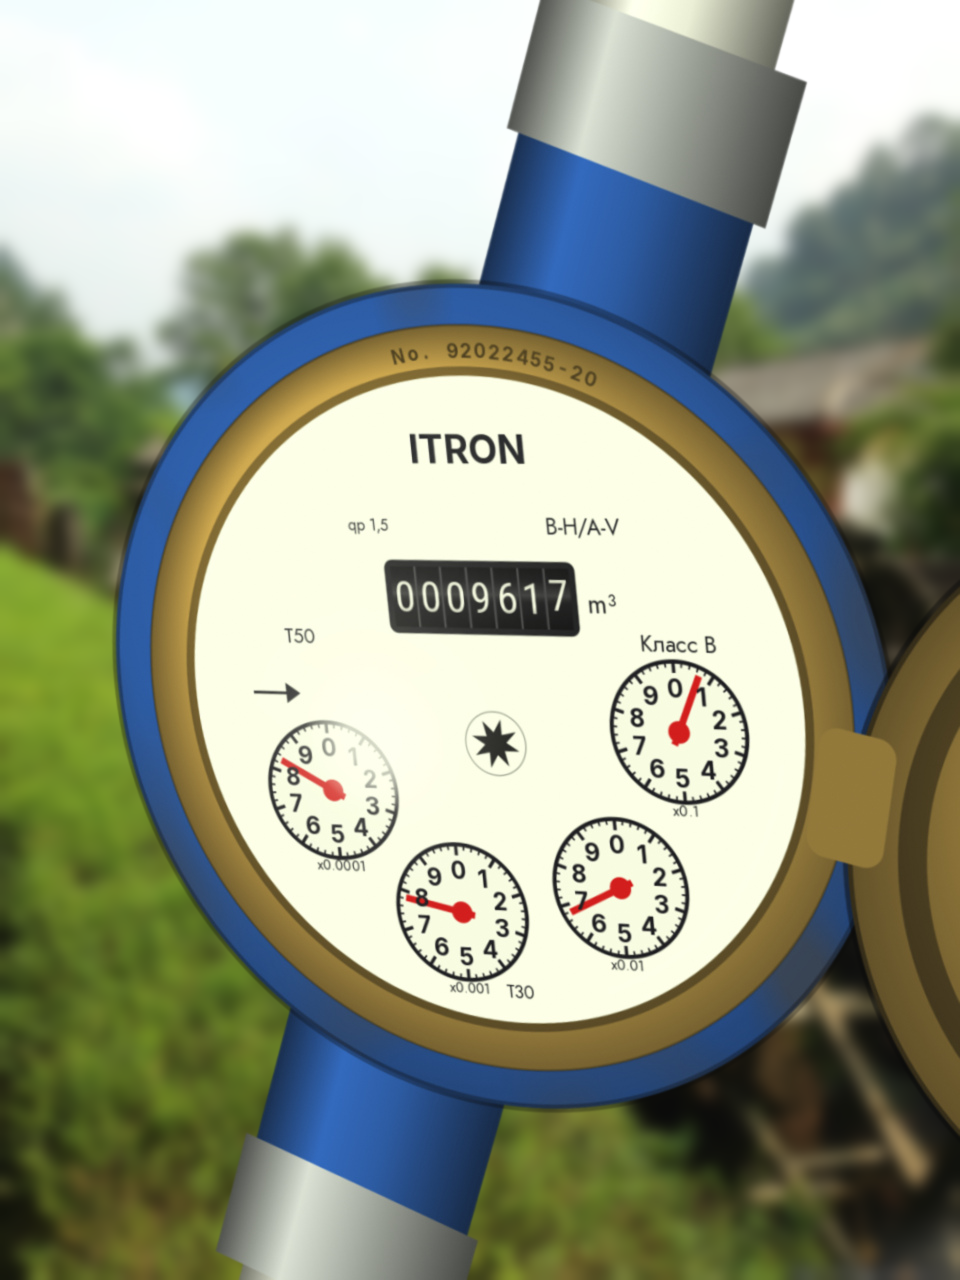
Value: 9617.0678 m³
